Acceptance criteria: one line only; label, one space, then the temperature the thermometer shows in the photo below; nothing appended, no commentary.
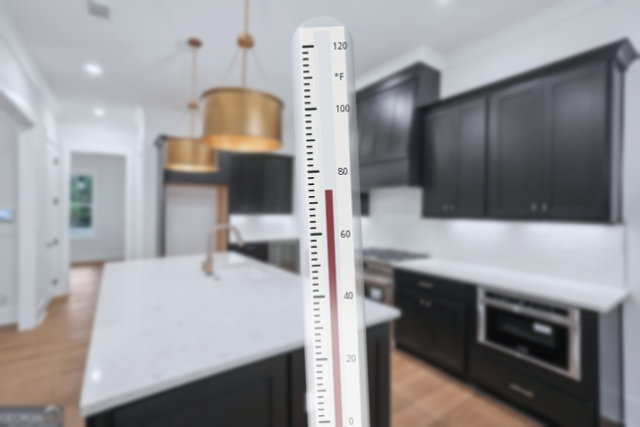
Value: 74 °F
